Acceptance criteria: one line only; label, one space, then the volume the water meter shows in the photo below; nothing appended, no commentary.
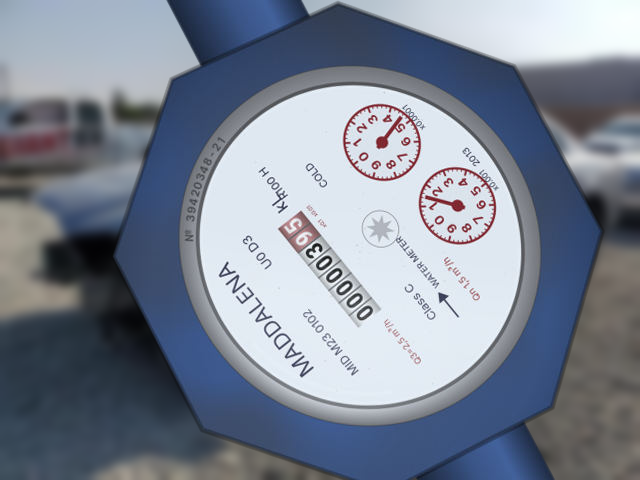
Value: 3.9514 kL
